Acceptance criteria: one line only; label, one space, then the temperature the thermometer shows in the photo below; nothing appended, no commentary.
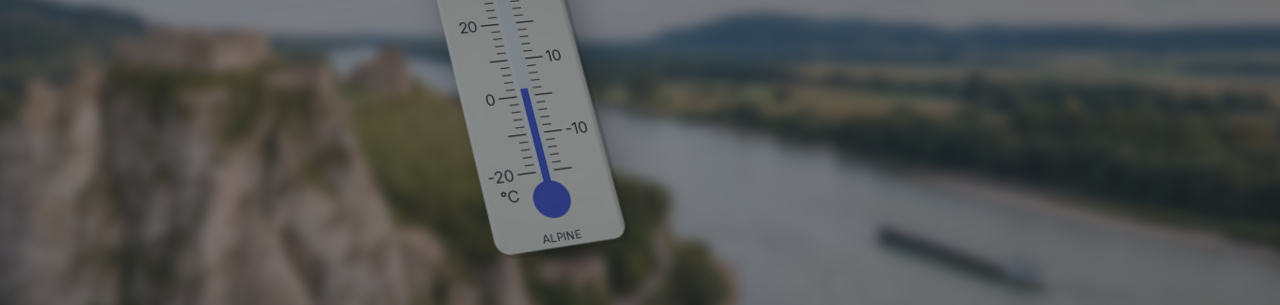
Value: 2 °C
